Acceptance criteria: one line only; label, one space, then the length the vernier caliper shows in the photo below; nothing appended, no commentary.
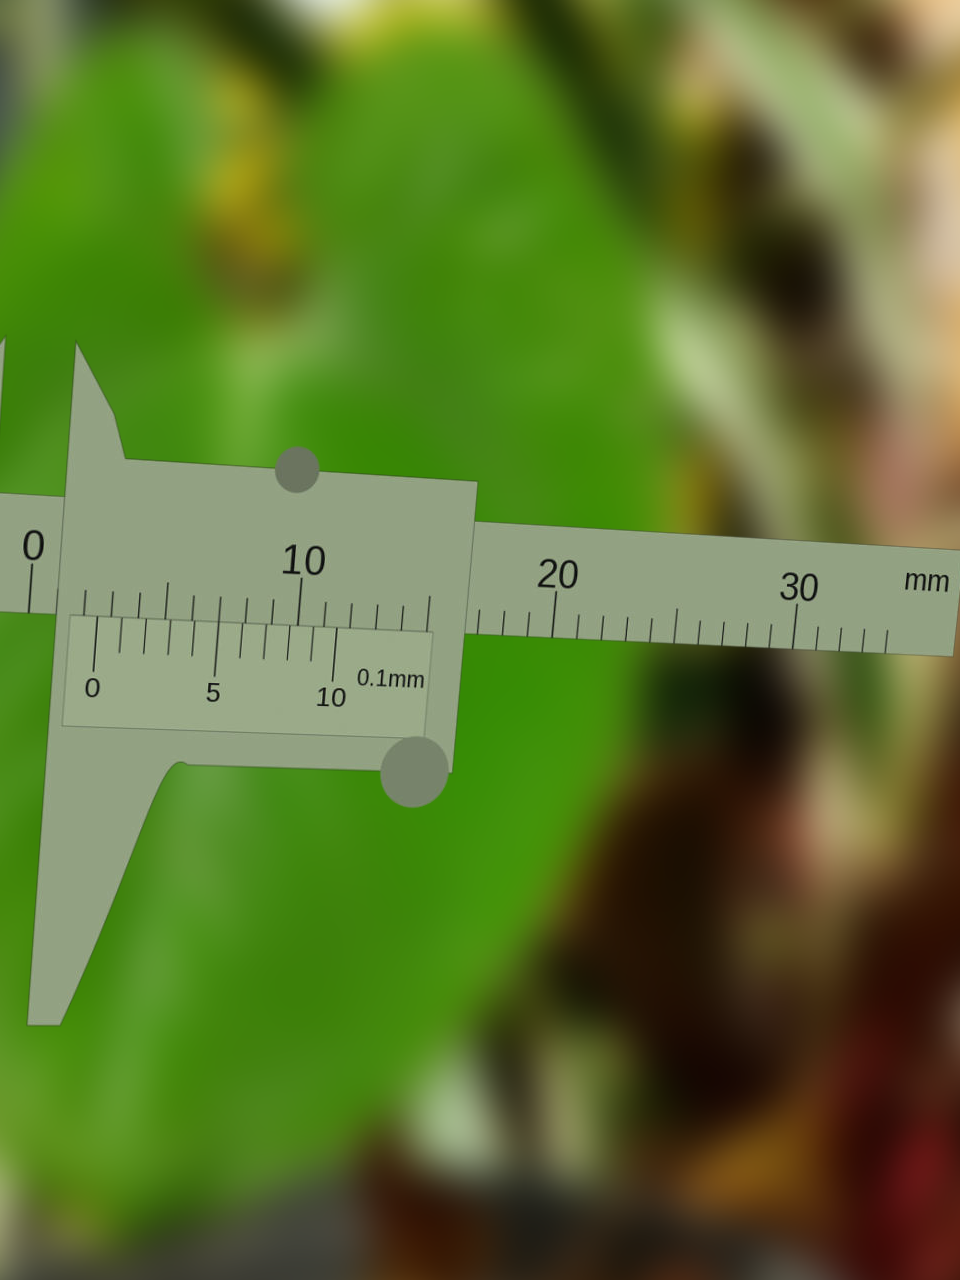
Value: 2.5 mm
